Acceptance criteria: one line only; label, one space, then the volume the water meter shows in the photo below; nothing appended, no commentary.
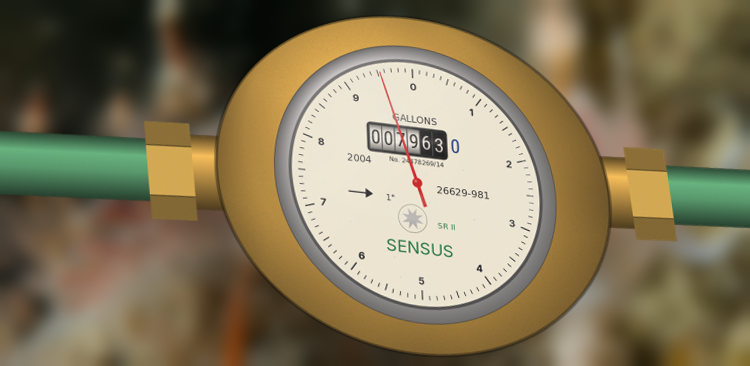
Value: 79629.5 gal
